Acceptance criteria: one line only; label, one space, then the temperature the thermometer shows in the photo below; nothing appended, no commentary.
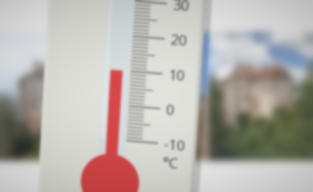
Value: 10 °C
